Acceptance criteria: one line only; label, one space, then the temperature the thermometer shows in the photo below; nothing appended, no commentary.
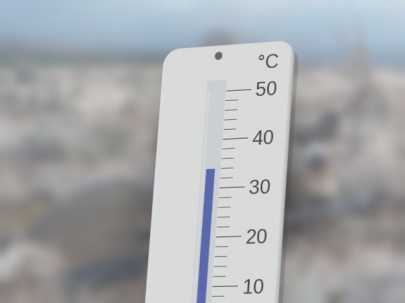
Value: 34 °C
